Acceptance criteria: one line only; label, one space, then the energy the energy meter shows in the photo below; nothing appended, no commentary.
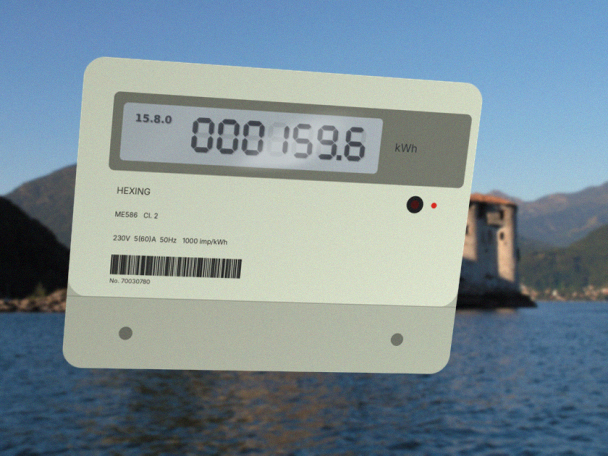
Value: 159.6 kWh
